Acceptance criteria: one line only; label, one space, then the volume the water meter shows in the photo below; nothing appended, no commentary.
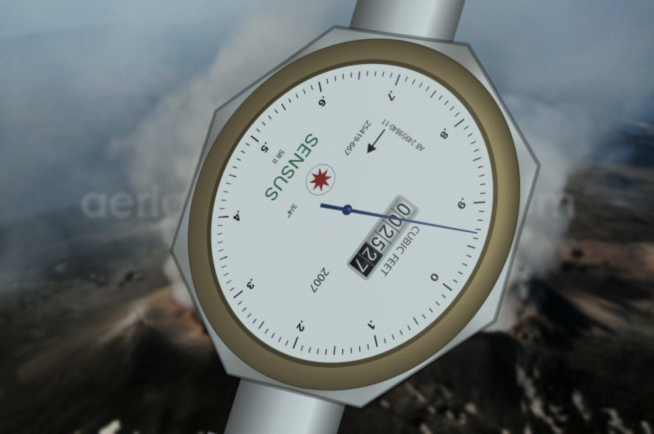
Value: 2526.93 ft³
